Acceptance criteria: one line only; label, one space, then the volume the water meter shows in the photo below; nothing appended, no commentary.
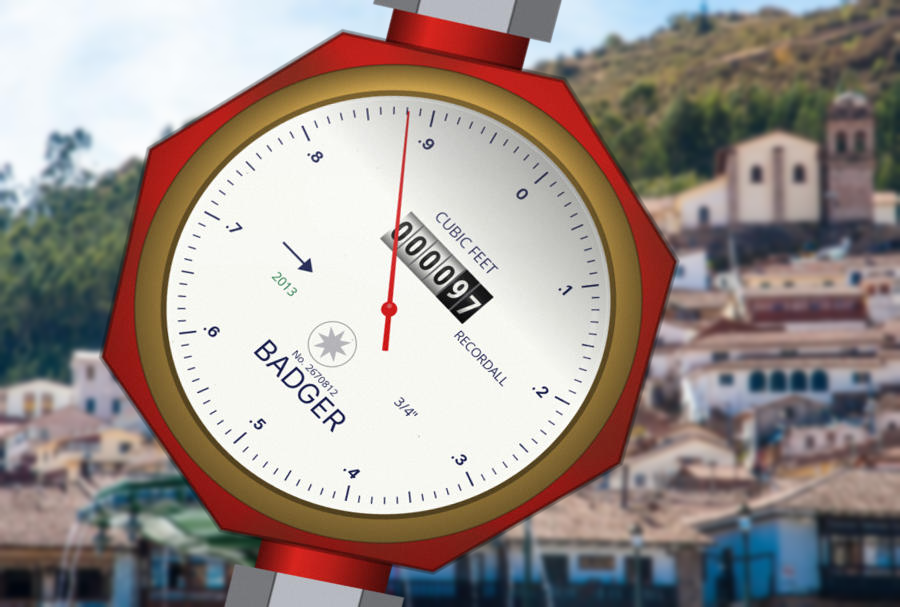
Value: 96.88 ft³
